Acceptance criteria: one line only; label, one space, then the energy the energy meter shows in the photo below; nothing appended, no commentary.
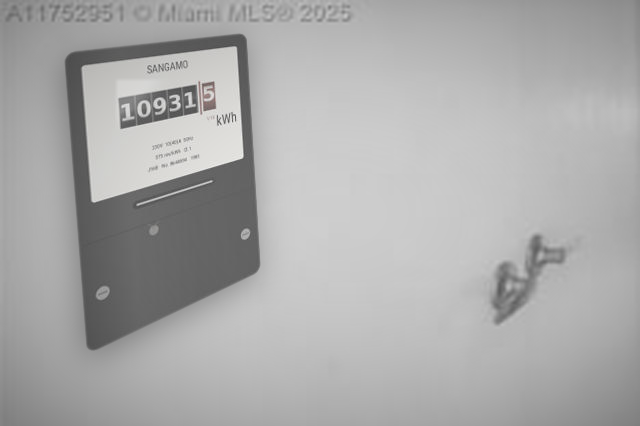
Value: 10931.5 kWh
